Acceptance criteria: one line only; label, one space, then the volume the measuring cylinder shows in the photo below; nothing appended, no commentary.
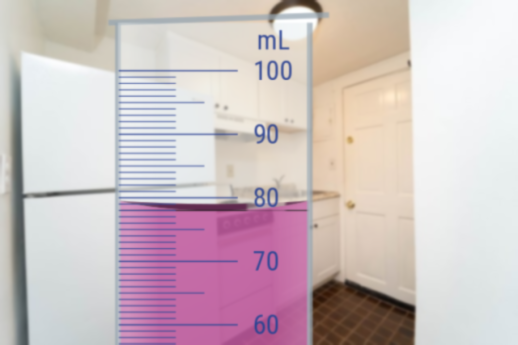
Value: 78 mL
